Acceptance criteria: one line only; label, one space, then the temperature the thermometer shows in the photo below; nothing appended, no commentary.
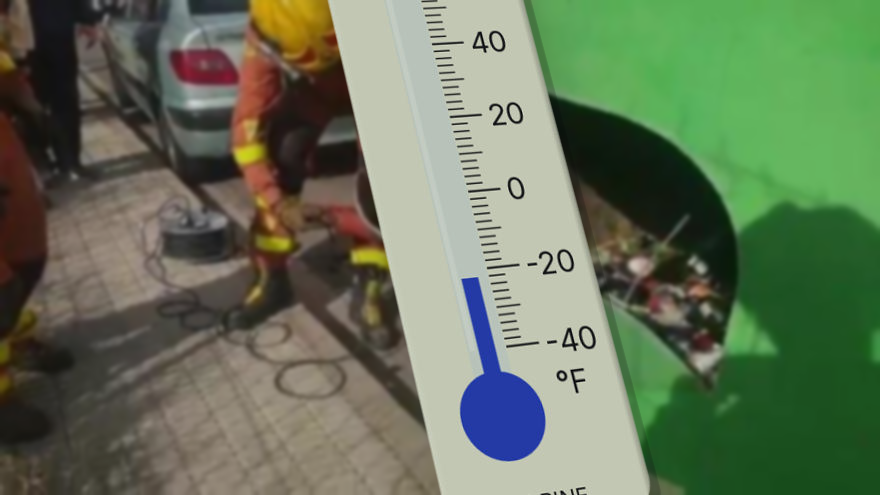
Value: -22 °F
